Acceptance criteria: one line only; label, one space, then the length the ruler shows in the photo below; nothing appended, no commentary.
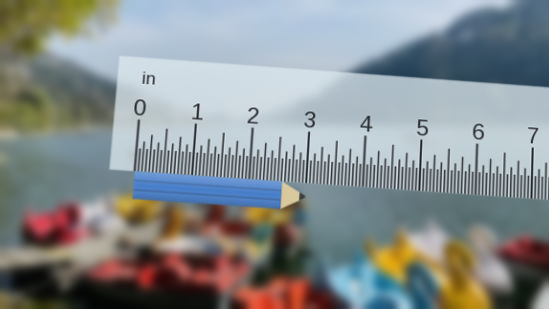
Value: 3 in
